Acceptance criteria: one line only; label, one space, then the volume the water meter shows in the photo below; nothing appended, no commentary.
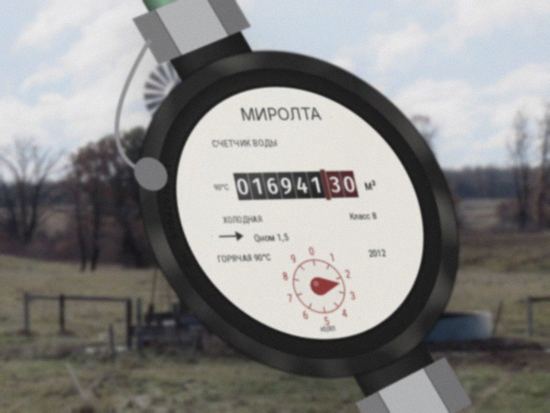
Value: 16941.302 m³
